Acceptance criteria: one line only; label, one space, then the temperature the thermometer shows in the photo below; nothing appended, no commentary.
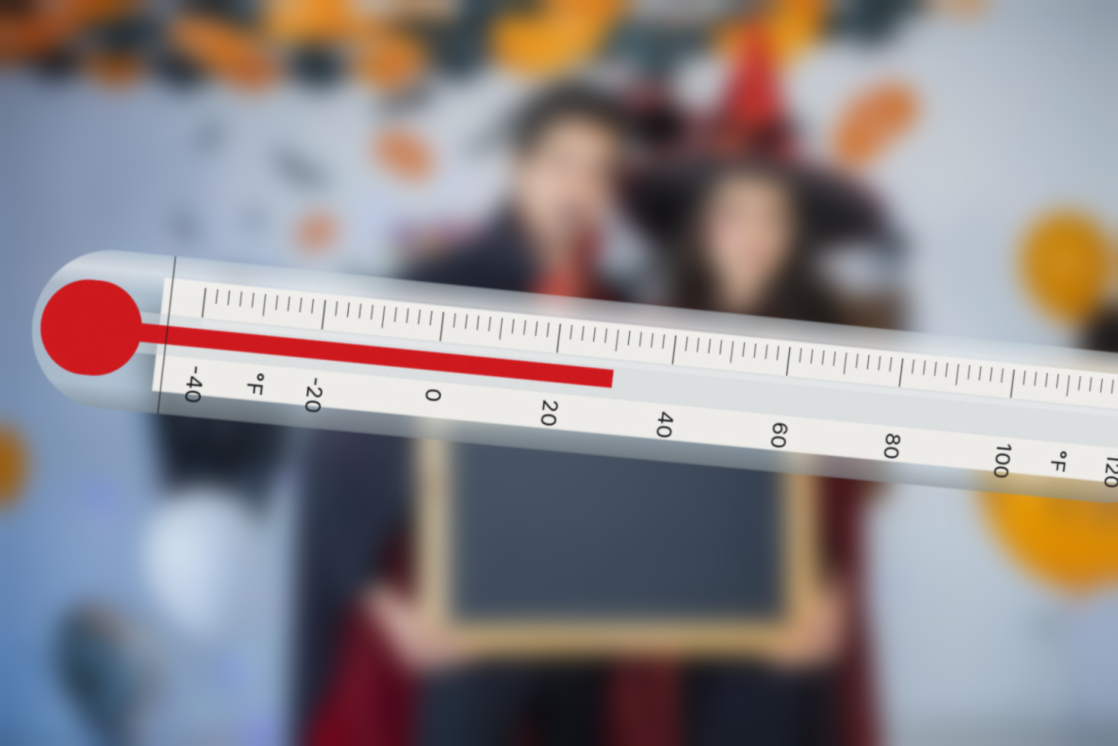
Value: 30 °F
